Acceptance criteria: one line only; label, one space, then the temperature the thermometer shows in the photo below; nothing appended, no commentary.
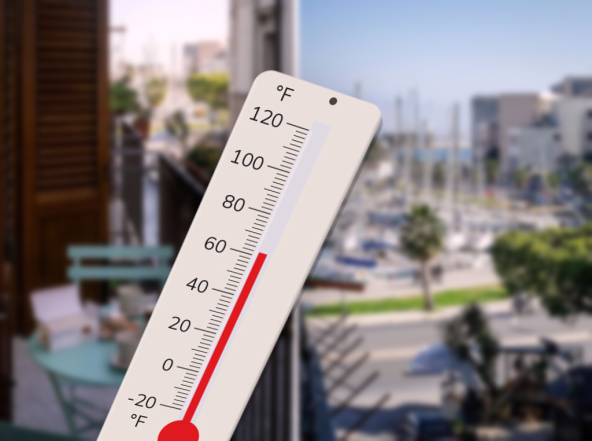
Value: 62 °F
